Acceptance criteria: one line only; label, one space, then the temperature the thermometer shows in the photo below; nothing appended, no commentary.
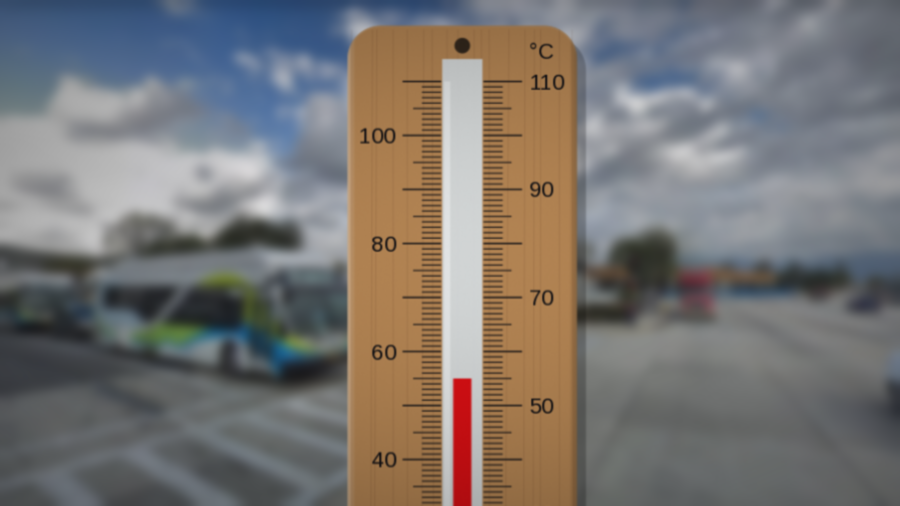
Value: 55 °C
